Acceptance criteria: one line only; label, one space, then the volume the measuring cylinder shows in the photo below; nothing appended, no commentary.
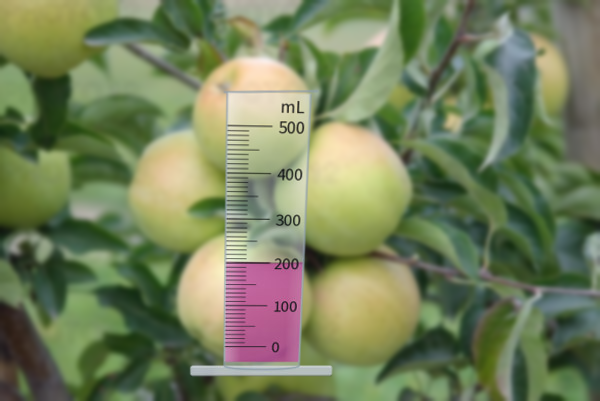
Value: 200 mL
